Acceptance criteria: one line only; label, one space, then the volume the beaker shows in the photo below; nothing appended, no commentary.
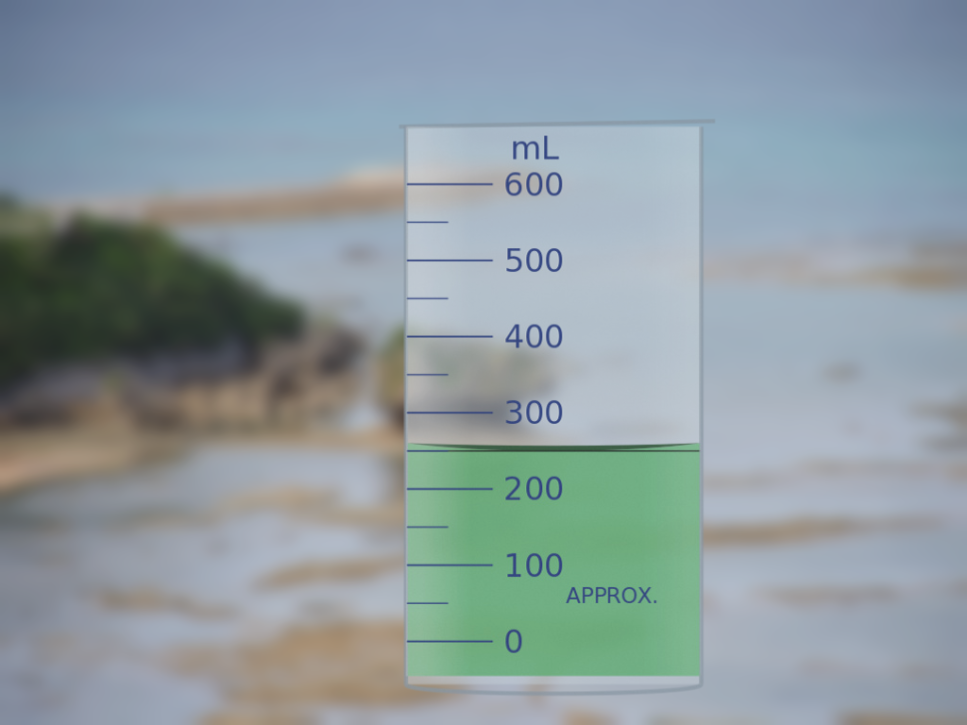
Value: 250 mL
